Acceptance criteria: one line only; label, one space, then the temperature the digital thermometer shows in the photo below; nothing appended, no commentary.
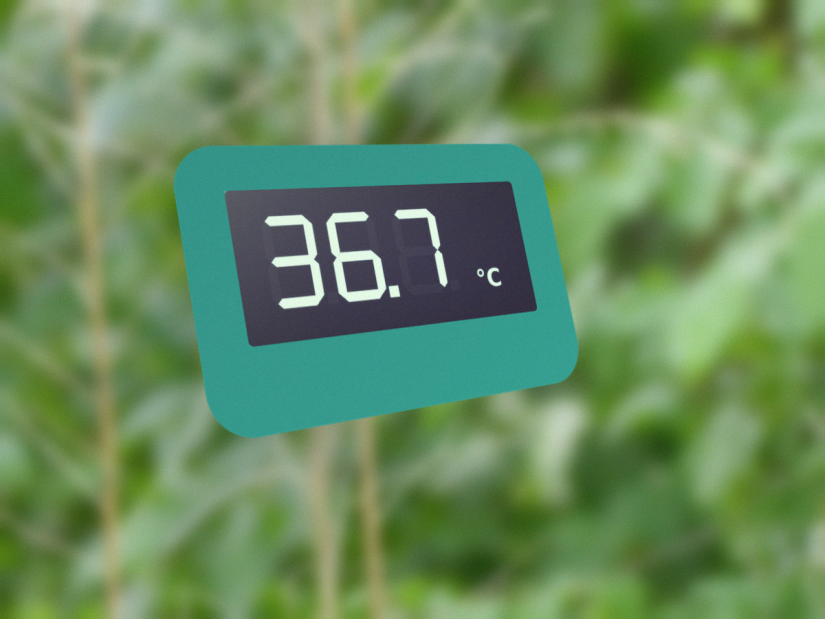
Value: 36.7 °C
